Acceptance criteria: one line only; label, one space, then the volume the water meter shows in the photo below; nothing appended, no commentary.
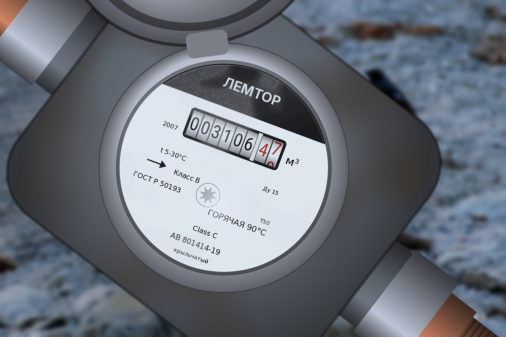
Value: 3106.47 m³
